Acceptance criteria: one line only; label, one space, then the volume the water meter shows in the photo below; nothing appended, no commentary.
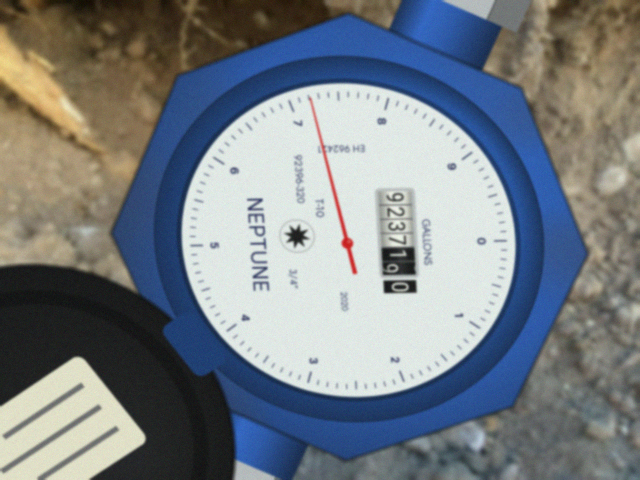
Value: 9237187.2 gal
